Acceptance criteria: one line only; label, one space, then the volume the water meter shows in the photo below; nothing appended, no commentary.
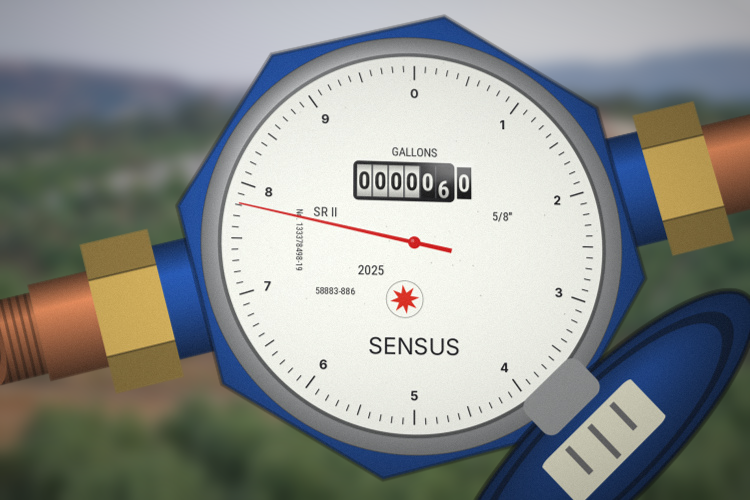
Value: 57.8 gal
